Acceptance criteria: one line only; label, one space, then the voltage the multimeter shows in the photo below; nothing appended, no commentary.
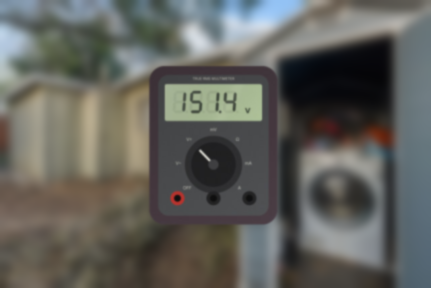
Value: 151.4 V
